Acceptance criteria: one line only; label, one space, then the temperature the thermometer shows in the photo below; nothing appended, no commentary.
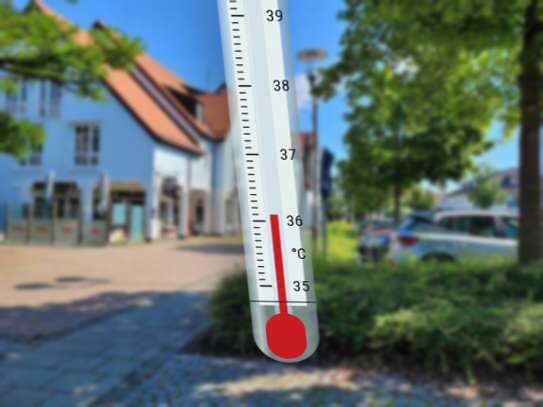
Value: 36.1 °C
